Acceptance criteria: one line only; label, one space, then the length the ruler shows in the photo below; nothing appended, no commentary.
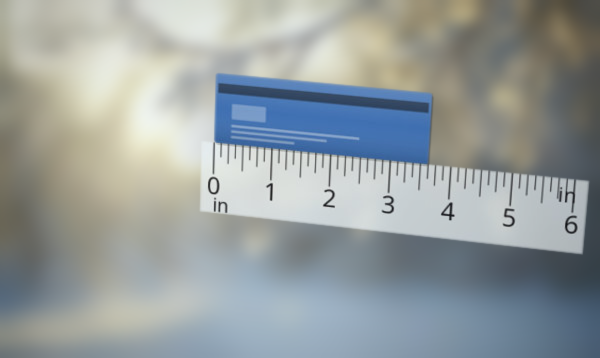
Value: 3.625 in
